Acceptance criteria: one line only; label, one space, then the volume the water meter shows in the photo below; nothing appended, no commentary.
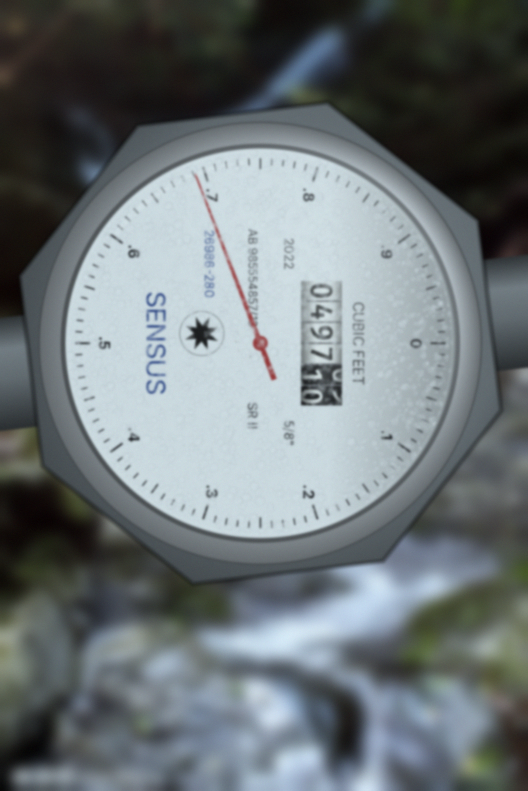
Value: 49709.69 ft³
